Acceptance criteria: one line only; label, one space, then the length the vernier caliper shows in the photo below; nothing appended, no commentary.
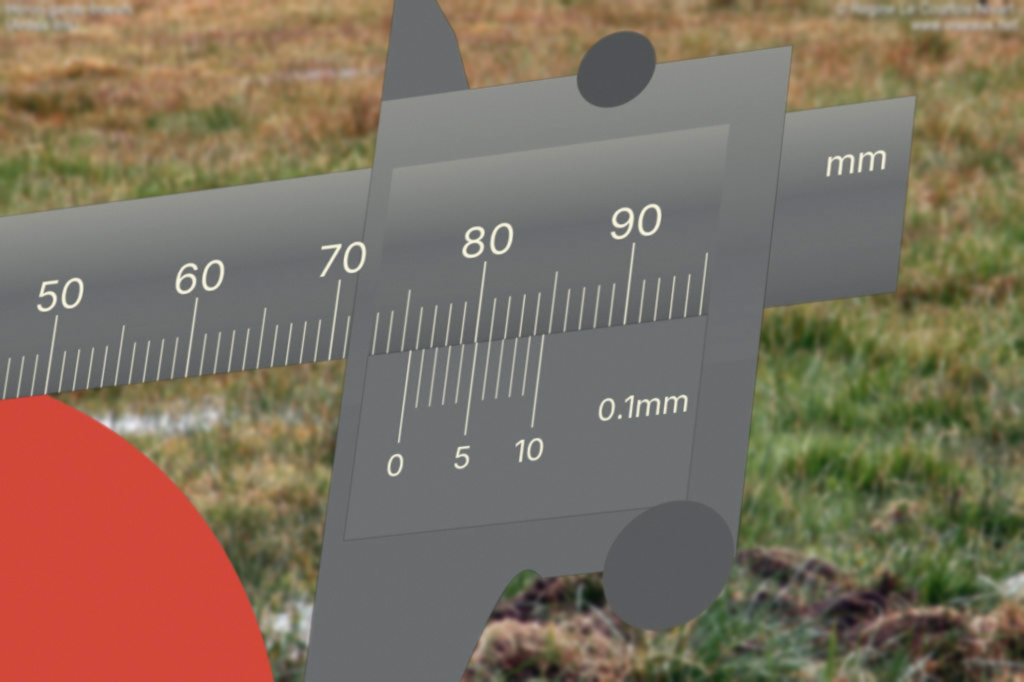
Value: 75.6 mm
